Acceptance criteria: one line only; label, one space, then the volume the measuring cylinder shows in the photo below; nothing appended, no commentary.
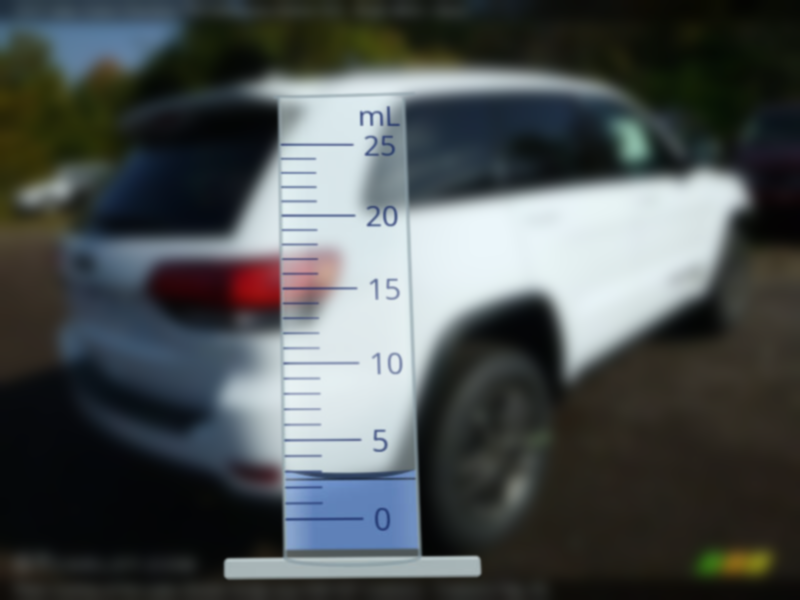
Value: 2.5 mL
